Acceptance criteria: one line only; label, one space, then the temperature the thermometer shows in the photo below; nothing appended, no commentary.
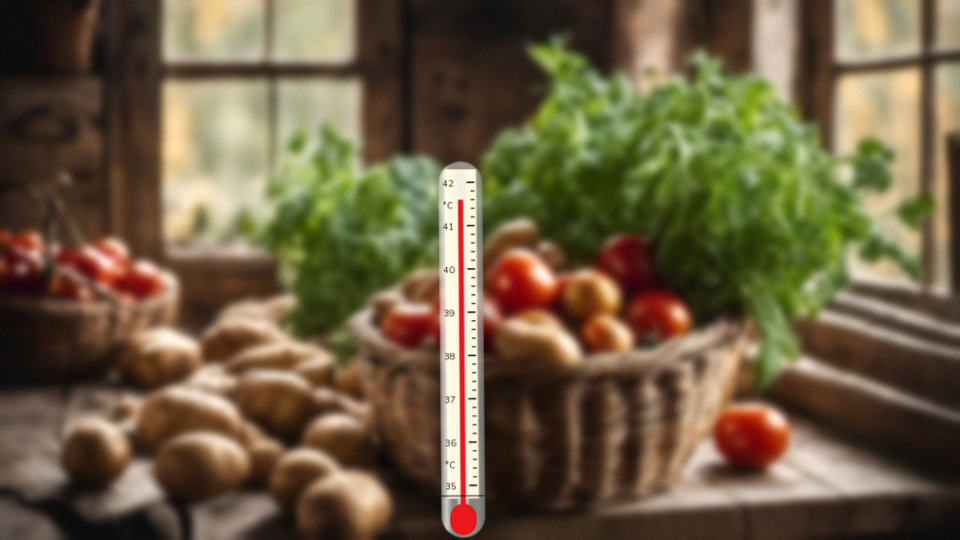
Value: 41.6 °C
